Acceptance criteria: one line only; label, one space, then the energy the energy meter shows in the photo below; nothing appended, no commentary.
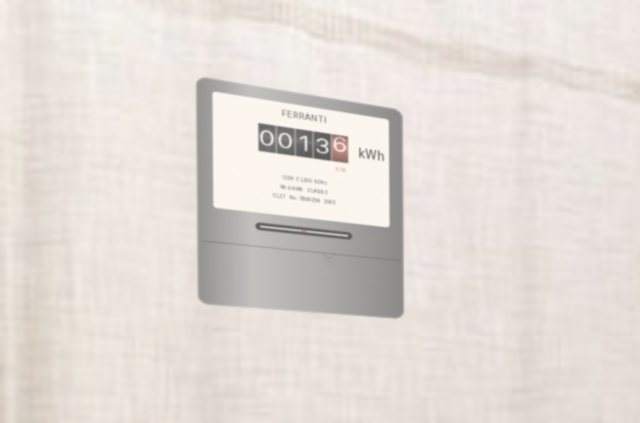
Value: 13.6 kWh
